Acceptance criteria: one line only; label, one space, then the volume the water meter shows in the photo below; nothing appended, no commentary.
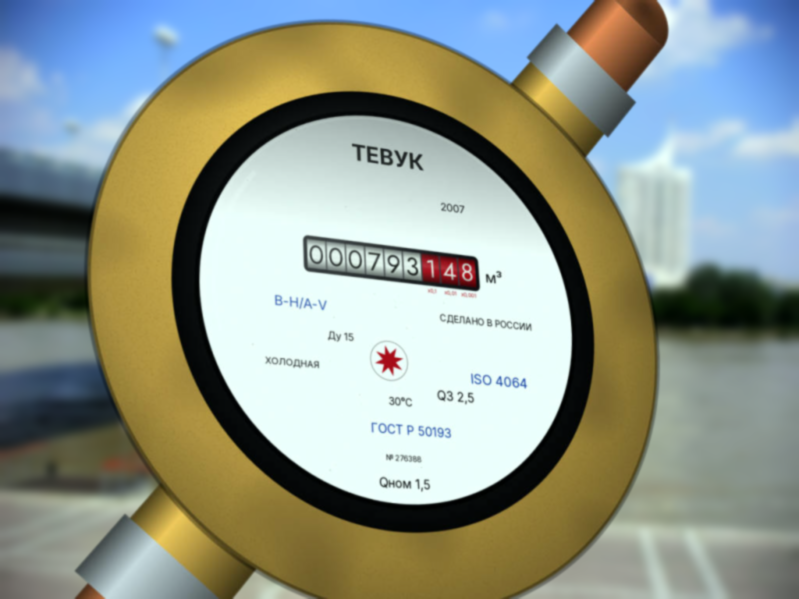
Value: 793.148 m³
